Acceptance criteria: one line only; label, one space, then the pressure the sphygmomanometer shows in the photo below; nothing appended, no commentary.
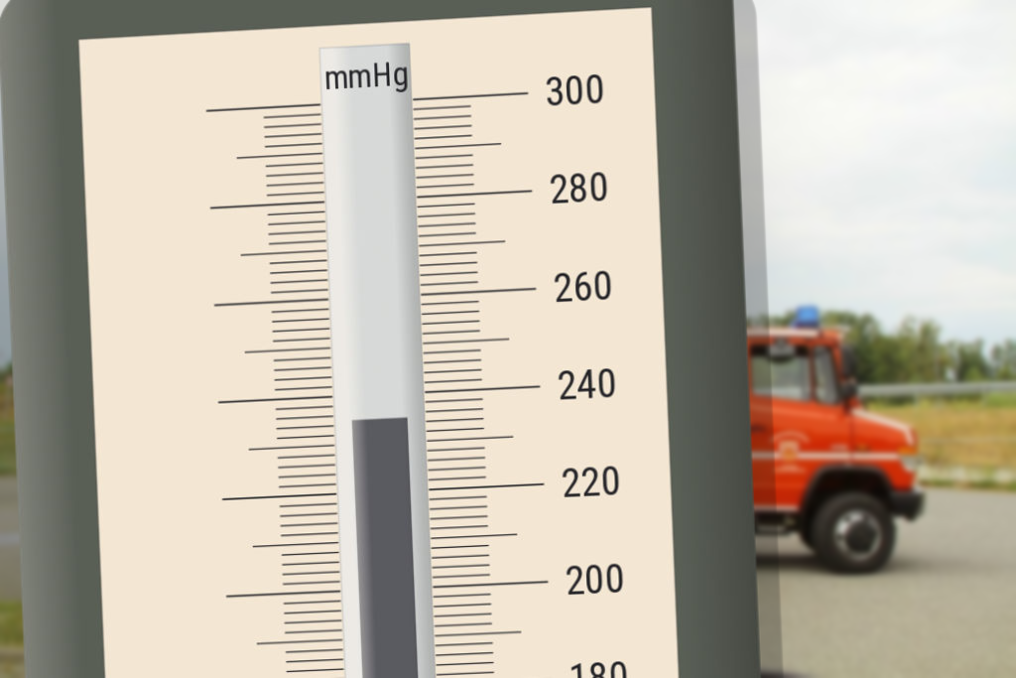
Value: 235 mmHg
